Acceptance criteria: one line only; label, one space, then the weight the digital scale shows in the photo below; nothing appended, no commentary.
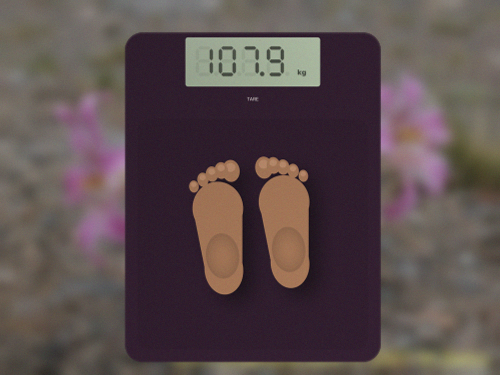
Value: 107.9 kg
